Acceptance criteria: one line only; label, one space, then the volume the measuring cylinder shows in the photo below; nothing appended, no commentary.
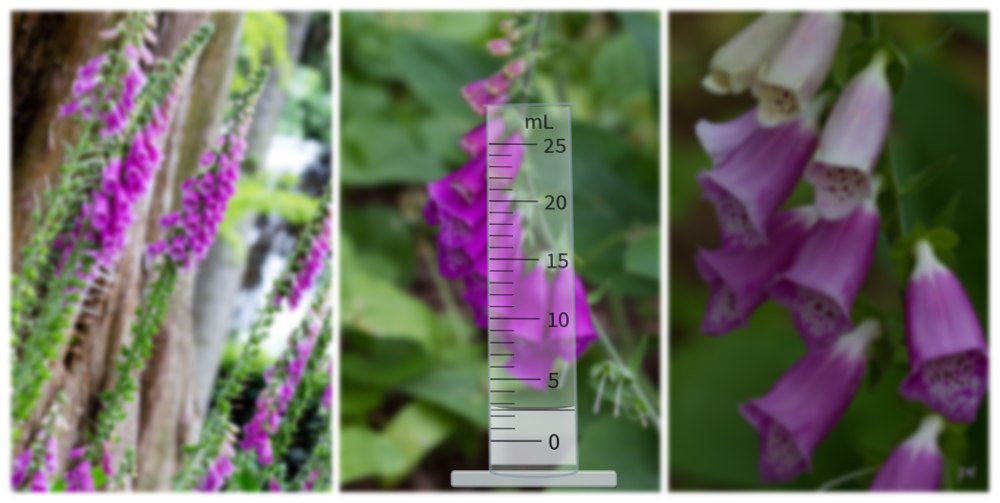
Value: 2.5 mL
